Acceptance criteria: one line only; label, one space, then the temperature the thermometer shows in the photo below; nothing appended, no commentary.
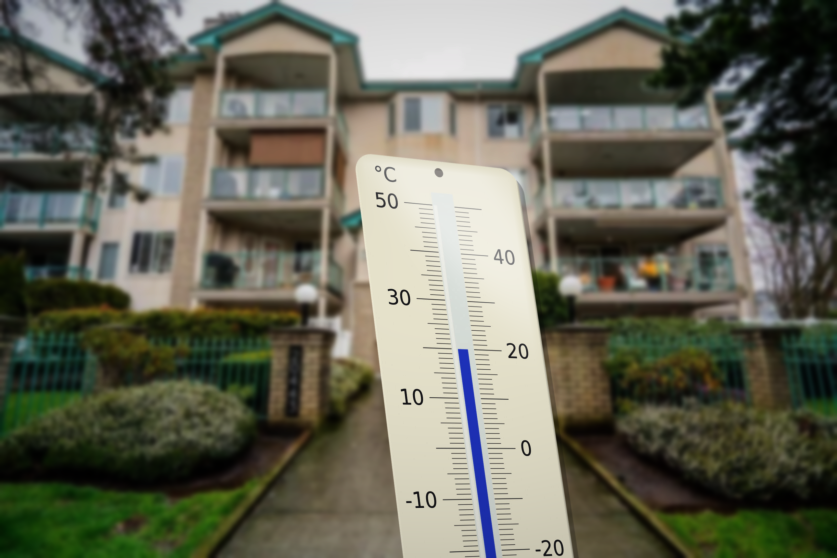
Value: 20 °C
